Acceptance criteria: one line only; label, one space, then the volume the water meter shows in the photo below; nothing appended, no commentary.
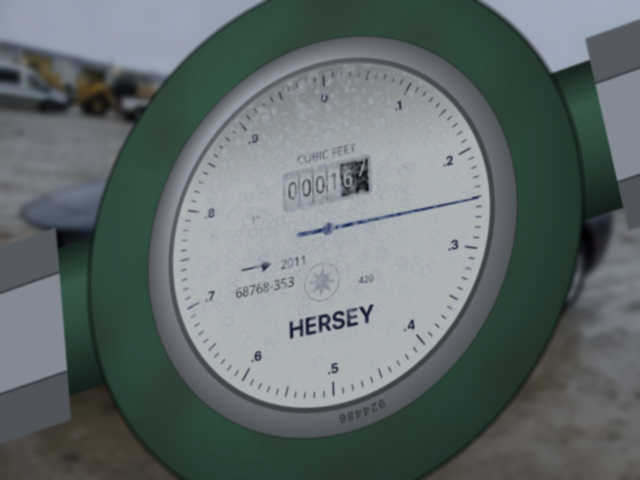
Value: 167.25 ft³
